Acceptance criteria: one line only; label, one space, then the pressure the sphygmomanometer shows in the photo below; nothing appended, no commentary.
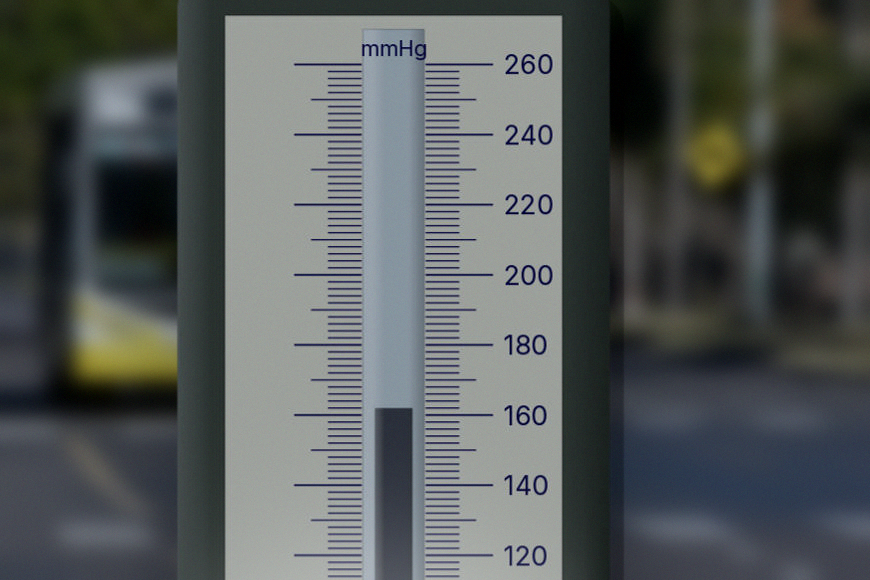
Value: 162 mmHg
